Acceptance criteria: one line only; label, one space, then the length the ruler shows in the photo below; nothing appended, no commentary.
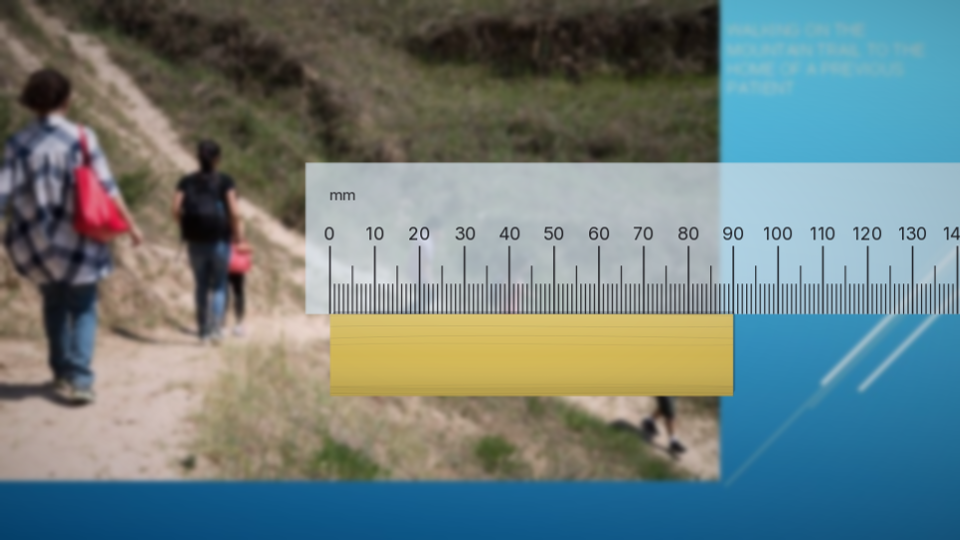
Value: 90 mm
